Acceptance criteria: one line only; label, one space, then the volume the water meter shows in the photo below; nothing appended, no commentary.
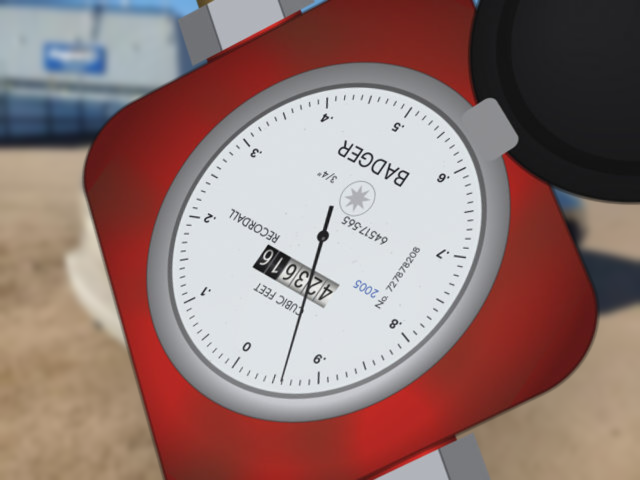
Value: 423615.94 ft³
